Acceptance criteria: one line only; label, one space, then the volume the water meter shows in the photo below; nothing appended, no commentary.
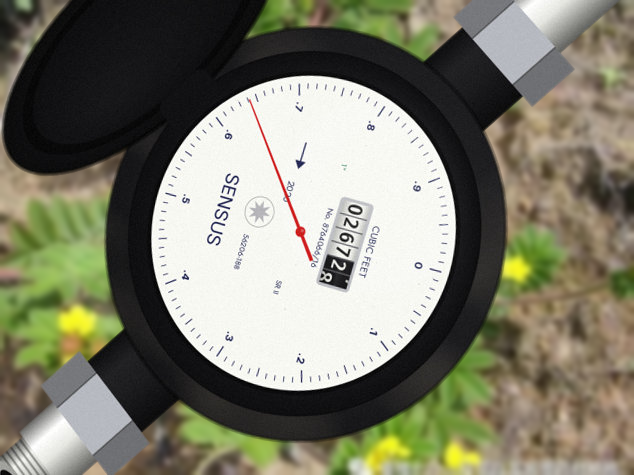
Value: 26727.64 ft³
